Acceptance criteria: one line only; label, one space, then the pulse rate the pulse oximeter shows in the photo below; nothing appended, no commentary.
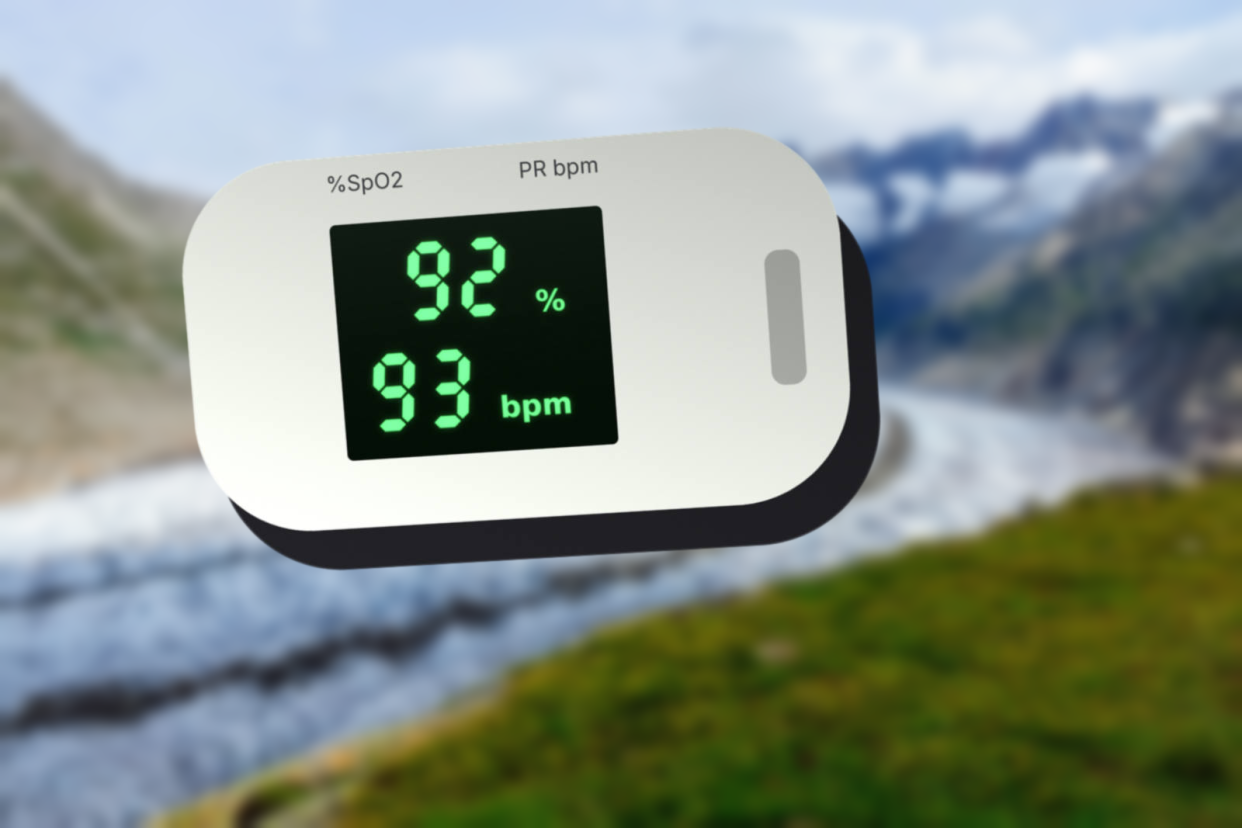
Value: 93 bpm
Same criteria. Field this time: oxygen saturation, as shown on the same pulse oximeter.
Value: 92 %
